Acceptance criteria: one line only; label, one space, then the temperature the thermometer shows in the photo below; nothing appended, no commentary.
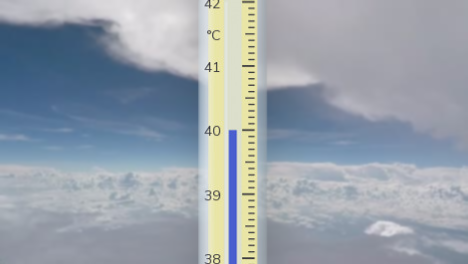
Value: 40 °C
